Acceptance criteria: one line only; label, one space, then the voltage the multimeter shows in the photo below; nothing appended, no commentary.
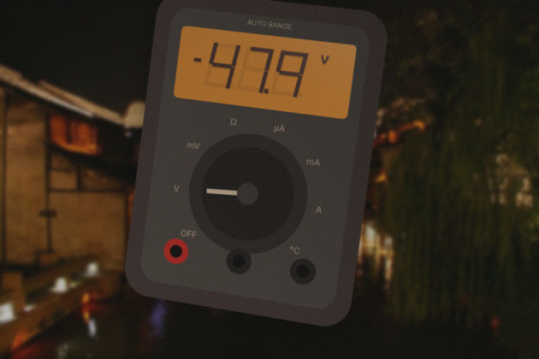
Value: -47.9 V
